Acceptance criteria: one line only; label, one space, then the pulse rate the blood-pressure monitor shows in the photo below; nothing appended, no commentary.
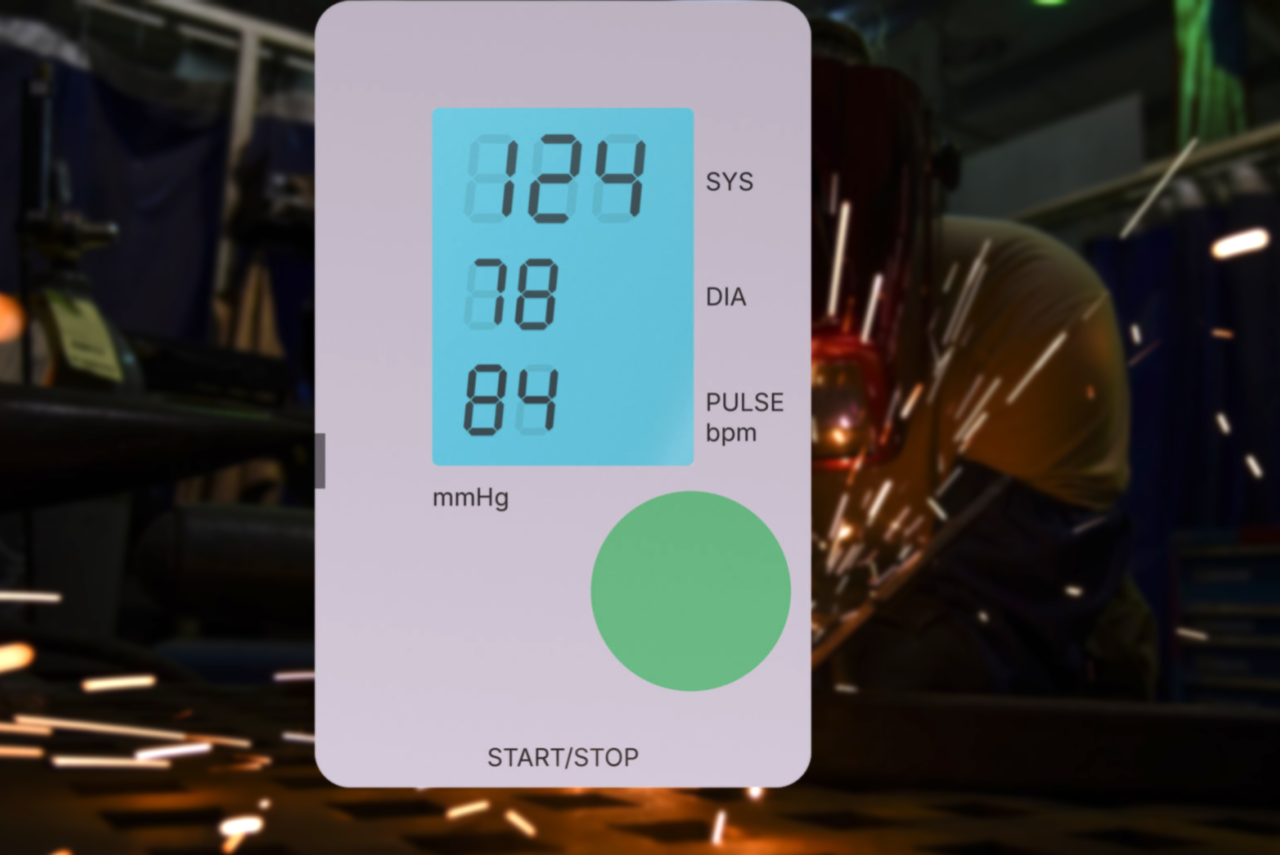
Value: 84 bpm
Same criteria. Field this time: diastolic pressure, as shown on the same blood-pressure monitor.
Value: 78 mmHg
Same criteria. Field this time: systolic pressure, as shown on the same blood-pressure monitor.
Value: 124 mmHg
